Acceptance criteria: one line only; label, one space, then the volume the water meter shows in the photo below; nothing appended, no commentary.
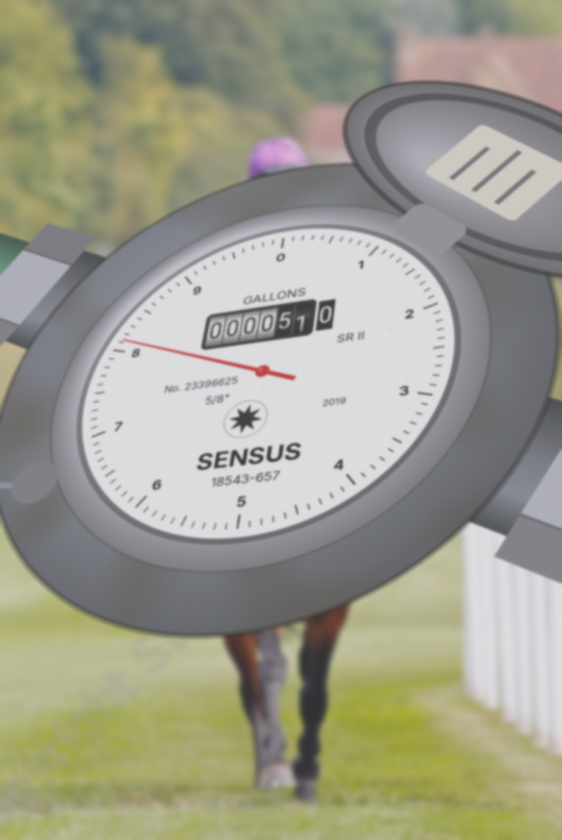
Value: 508.1 gal
